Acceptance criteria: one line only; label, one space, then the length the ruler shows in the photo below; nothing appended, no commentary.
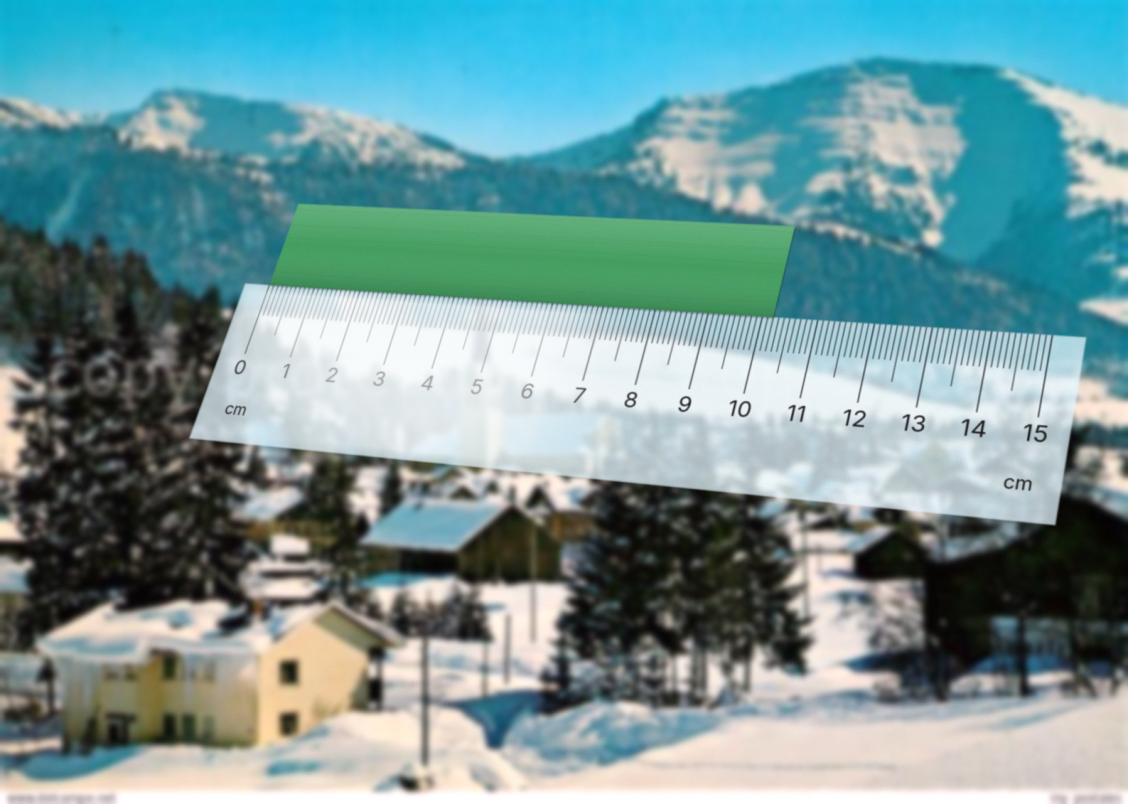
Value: 10.2 cm
